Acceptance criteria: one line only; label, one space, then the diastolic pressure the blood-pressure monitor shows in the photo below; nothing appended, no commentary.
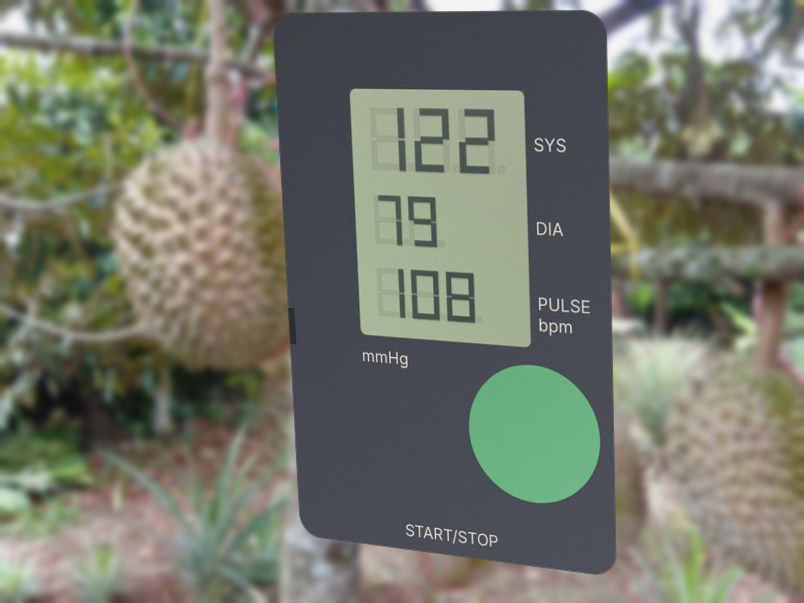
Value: 79 mmHg
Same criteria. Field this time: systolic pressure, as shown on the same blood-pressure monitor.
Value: 122 mmHg
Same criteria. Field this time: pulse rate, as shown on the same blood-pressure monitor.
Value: 108 bpm
